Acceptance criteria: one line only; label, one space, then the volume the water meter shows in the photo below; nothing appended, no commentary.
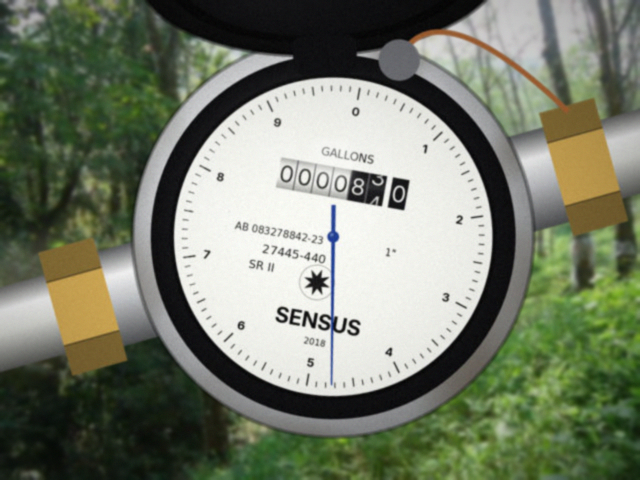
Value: 834.7 gal
